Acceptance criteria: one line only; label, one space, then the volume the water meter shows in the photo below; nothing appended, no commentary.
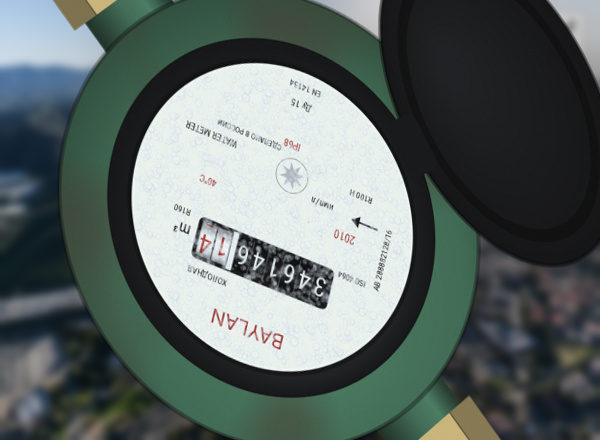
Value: 346146.14 m³
